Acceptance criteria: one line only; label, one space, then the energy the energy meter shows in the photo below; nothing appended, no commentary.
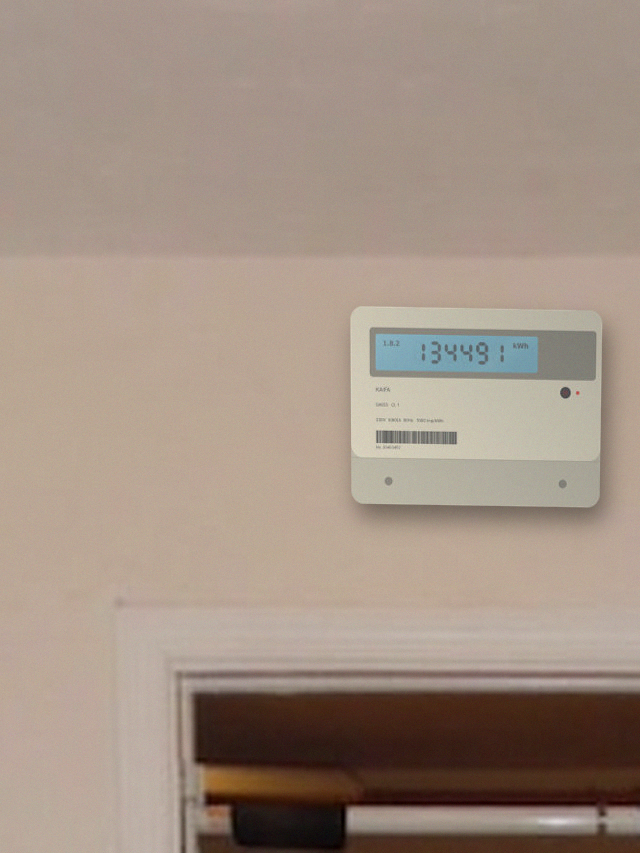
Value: 134491 kWh
